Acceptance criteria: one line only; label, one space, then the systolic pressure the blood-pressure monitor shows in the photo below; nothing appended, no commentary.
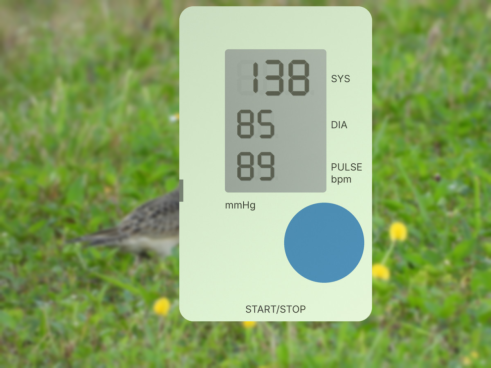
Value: 138 mmHg
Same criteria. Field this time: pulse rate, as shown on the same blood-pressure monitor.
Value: 89 bpm
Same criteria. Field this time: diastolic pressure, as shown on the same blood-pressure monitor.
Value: 85 mmHg
